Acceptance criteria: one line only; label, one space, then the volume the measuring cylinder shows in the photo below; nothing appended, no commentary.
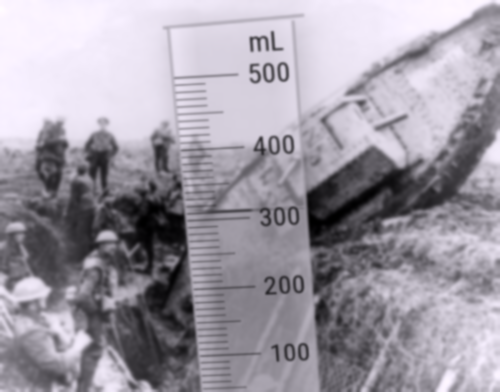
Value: 310 mL
